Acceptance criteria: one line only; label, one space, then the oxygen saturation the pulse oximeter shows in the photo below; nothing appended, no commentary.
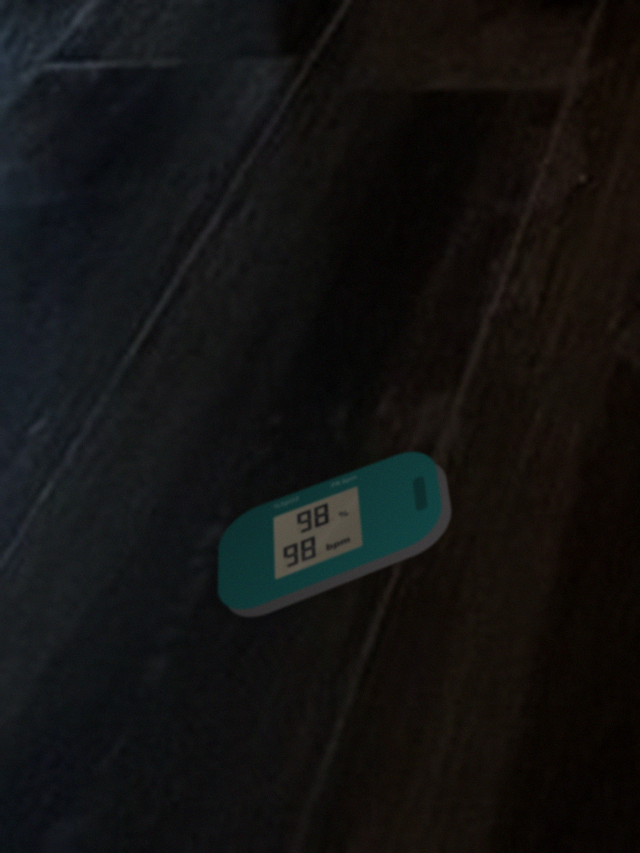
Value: 98 %
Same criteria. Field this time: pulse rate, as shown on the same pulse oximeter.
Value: 98 bpm
